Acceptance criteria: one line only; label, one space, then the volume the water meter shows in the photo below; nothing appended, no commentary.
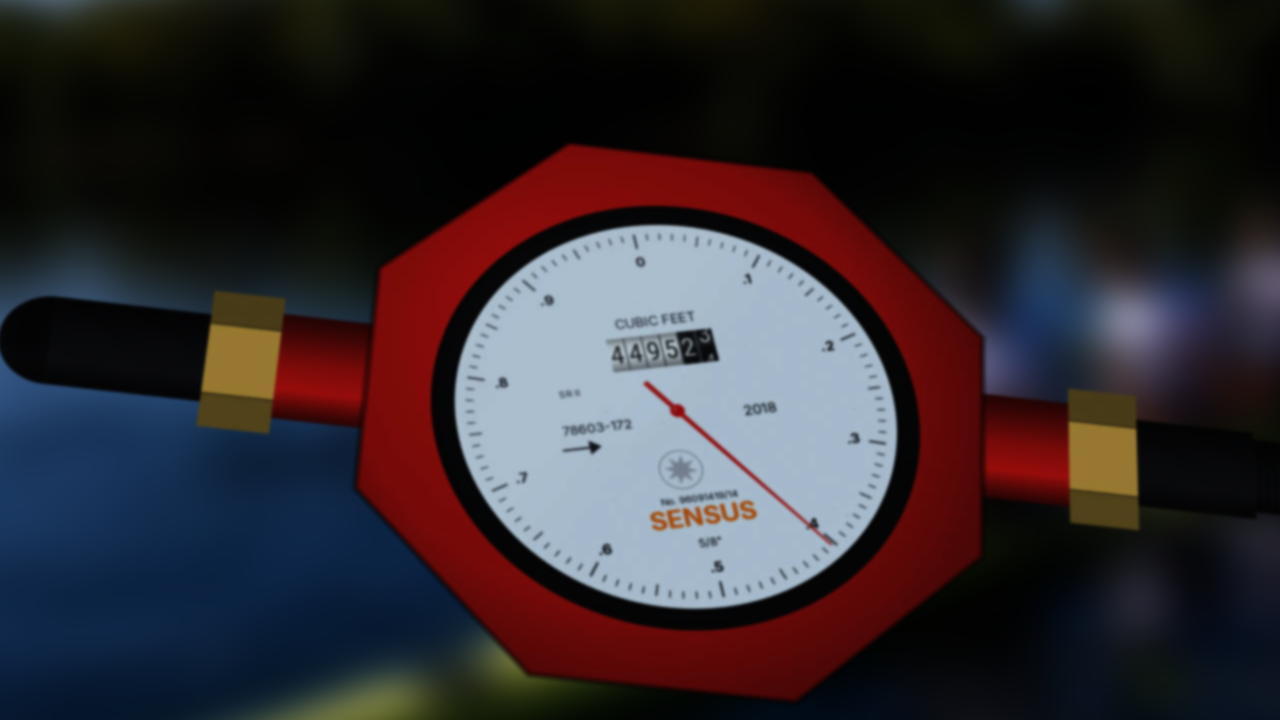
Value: 449523.40 ft³
